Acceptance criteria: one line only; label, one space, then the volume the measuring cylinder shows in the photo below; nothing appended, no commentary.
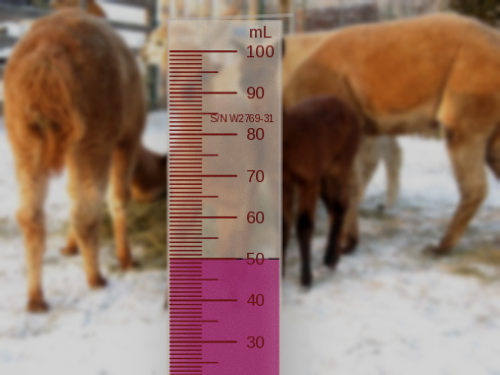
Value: 50 mL
